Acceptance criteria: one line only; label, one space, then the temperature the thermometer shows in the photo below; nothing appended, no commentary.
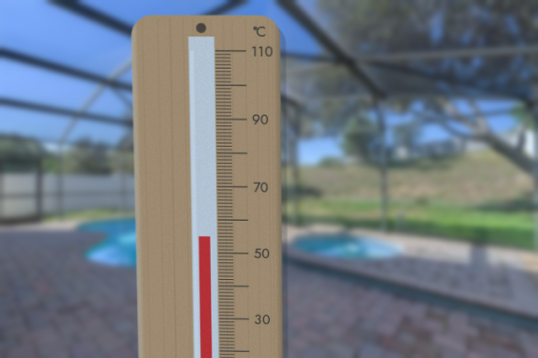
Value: 55 °C
